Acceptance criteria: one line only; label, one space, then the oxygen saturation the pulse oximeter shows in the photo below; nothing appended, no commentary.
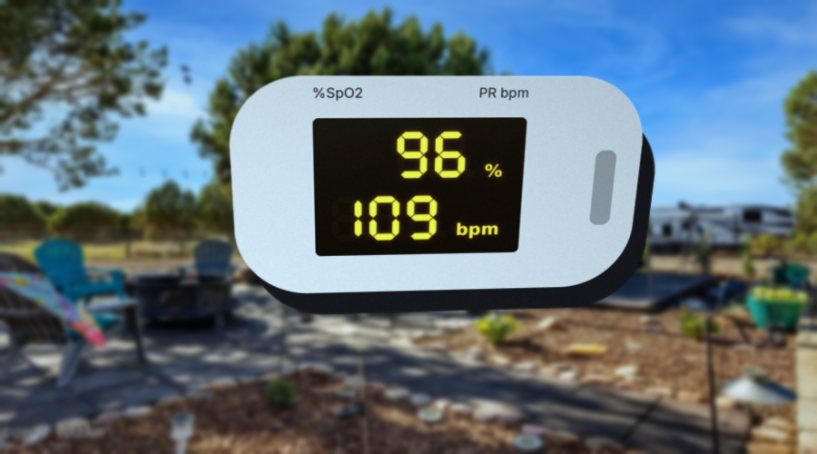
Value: 96 %
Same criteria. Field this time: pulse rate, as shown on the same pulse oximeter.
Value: 109 bpm
